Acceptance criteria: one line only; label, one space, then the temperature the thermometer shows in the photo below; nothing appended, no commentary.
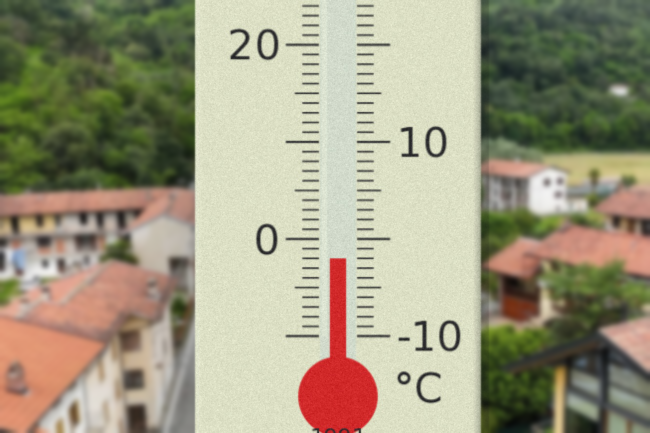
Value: -2 °C
